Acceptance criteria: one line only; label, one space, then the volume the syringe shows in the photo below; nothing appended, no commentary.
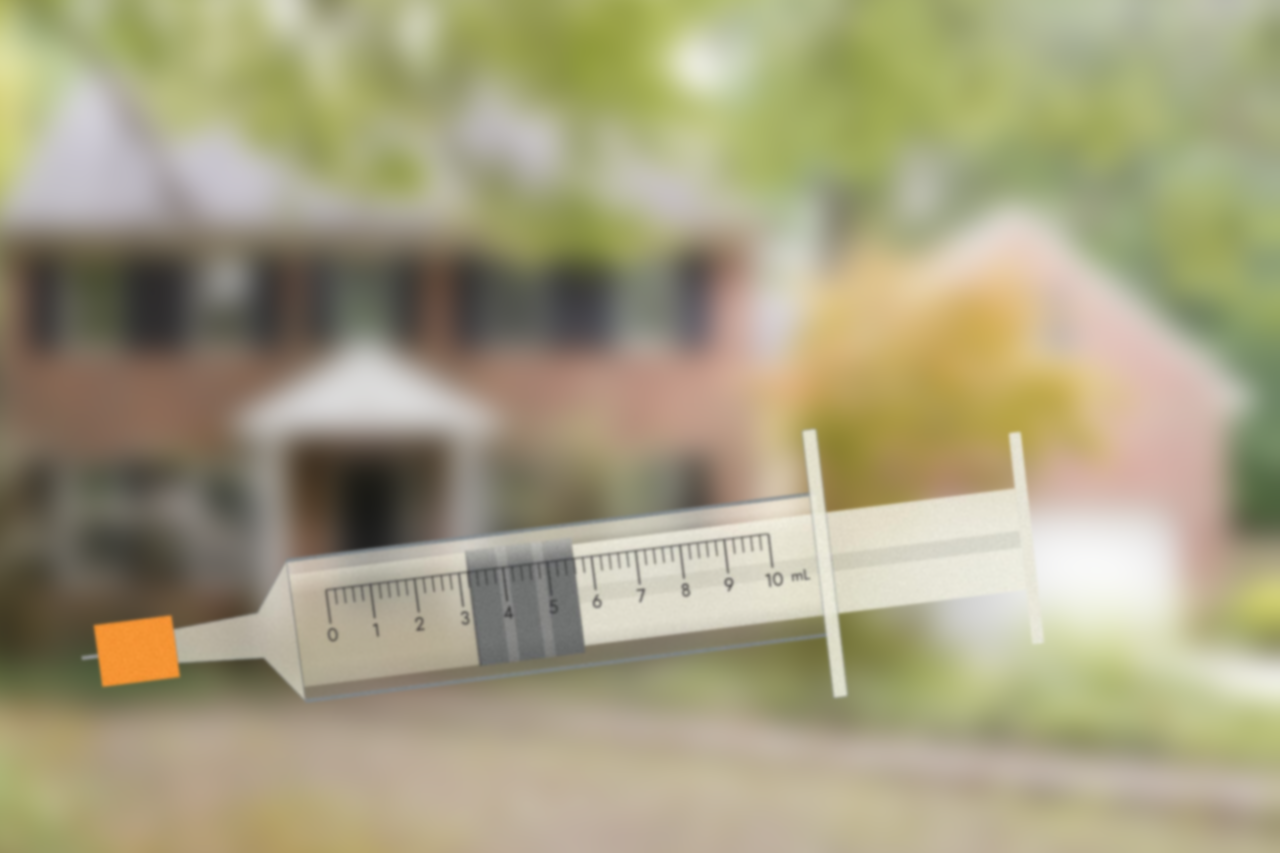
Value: 3.2 mL
